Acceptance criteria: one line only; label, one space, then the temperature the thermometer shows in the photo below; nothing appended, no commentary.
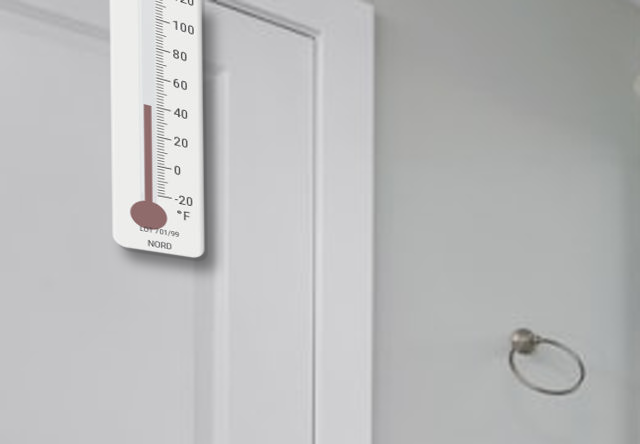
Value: 40 °F
